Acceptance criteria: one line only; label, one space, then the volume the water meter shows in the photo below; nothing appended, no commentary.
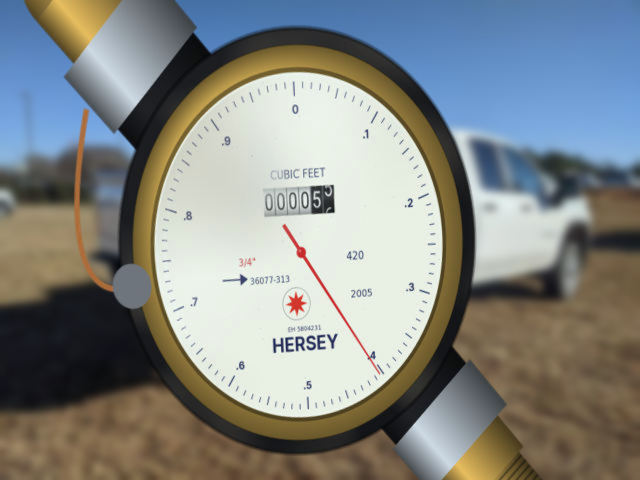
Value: 55.40 ft³
